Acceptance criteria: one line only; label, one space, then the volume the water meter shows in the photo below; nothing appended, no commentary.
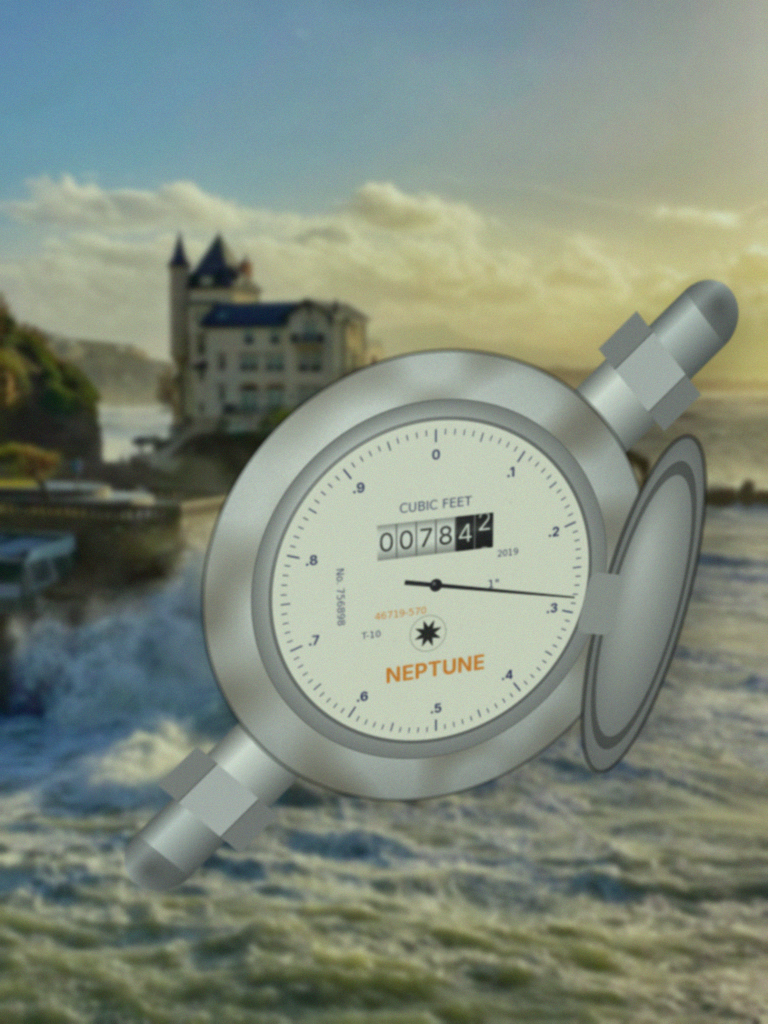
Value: 7842.28 ft³
